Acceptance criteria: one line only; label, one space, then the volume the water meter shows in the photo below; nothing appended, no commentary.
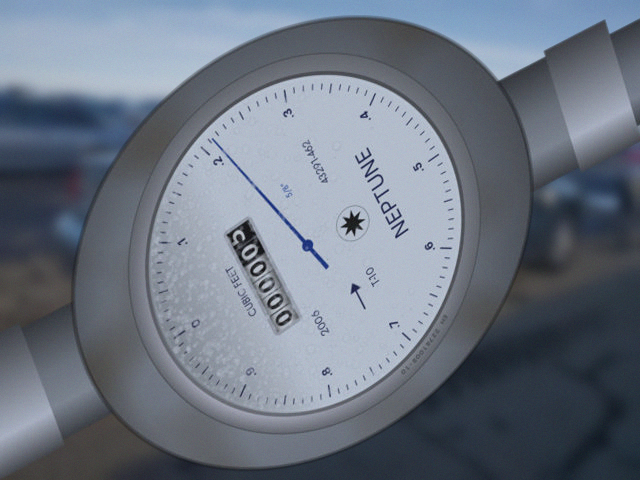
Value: 5.21 ft³
